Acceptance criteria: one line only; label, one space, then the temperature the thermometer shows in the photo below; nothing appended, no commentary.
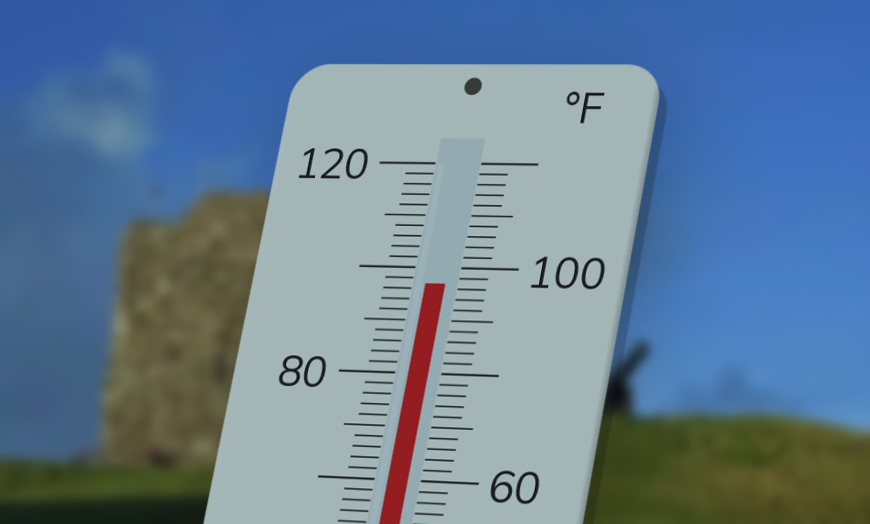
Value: 97 °F
